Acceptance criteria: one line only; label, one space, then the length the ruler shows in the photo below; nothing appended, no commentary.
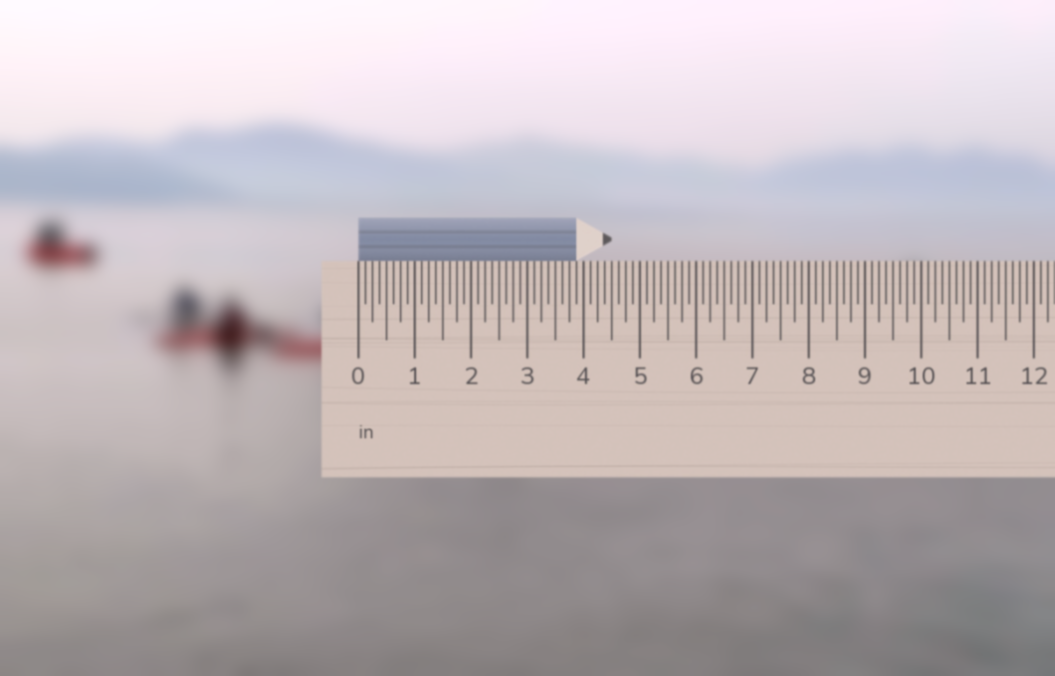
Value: 4.5 in
